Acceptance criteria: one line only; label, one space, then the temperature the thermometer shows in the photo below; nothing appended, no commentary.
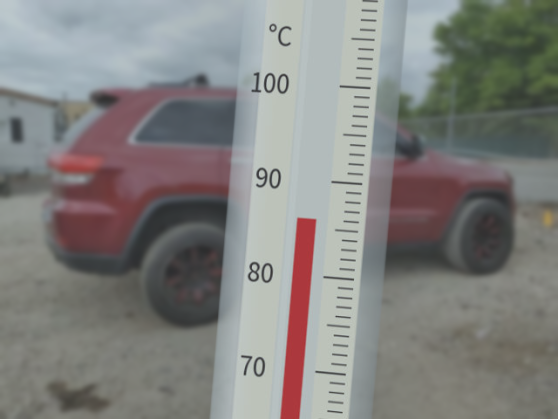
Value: 86 °C
